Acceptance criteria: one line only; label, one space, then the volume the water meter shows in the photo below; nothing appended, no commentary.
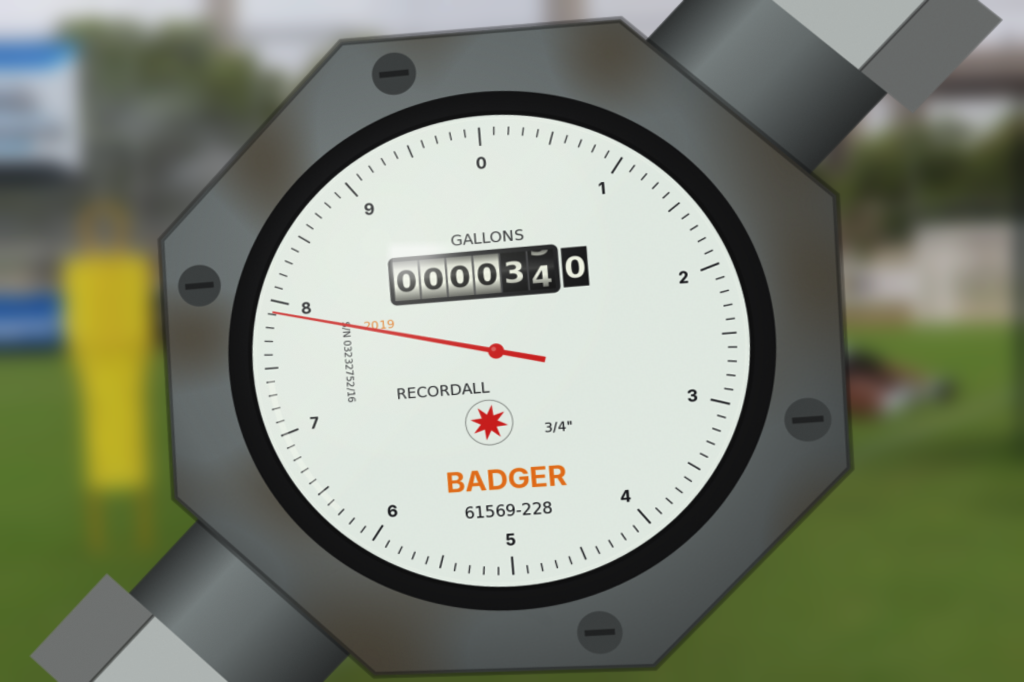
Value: 337.9 gal
